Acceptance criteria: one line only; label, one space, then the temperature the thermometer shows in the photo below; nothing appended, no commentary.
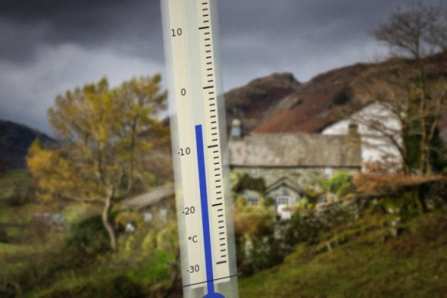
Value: -6 °C
